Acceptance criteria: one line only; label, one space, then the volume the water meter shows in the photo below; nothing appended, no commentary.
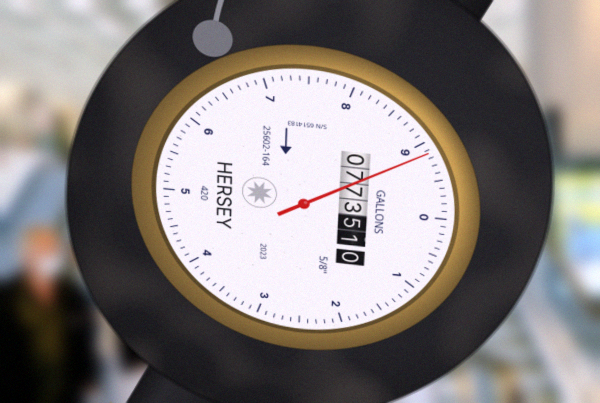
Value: 773509.1 gal
